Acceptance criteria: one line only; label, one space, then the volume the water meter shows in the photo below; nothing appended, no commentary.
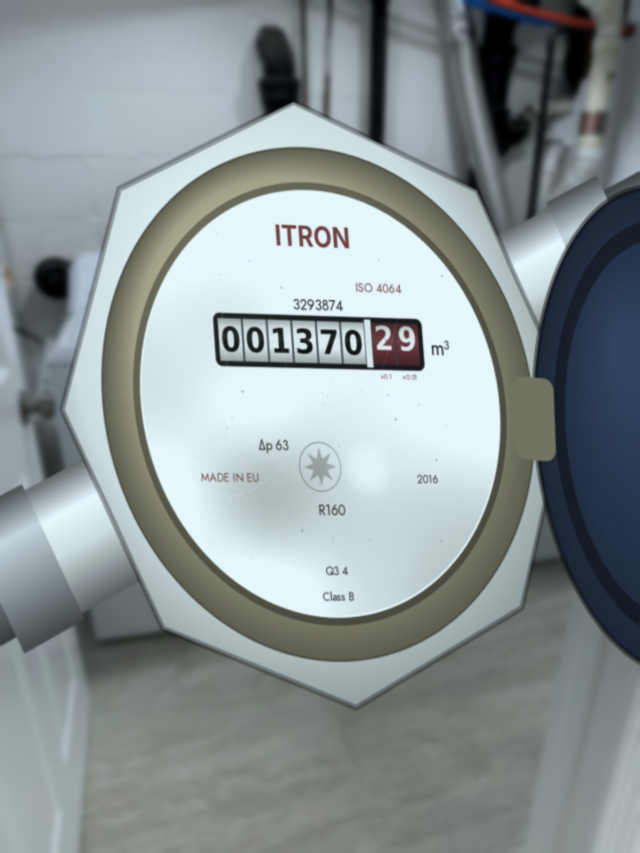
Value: 1370.29 m³
